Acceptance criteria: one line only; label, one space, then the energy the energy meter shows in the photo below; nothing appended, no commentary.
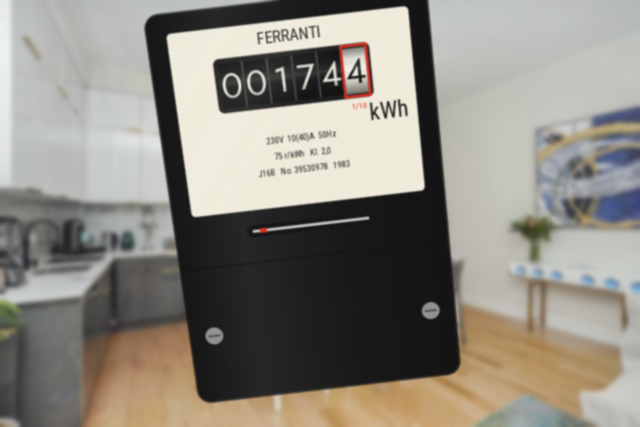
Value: 174.4 kWh
